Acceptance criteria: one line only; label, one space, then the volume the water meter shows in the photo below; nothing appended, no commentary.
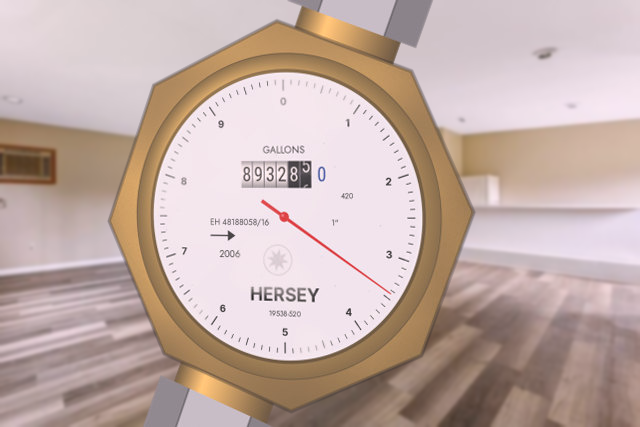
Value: 8932853.4 gal
